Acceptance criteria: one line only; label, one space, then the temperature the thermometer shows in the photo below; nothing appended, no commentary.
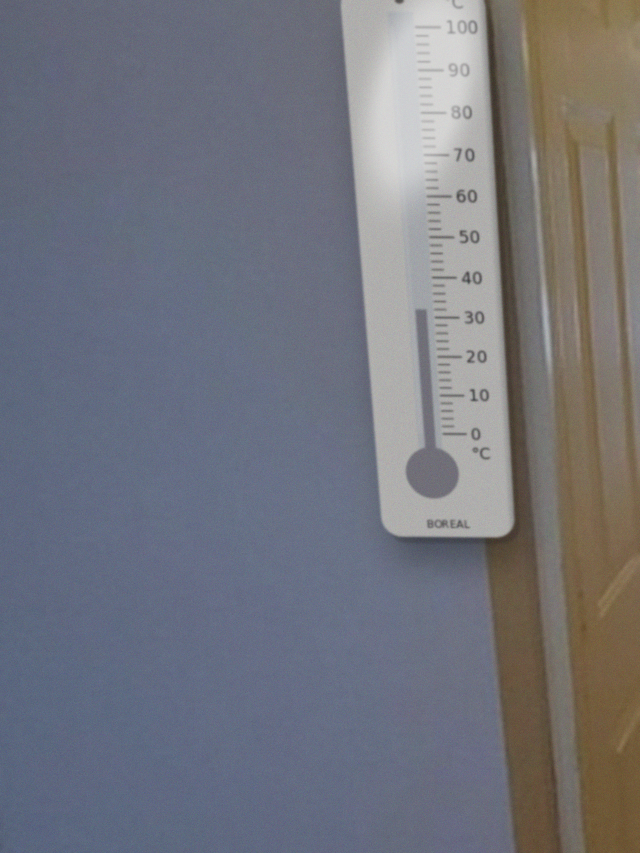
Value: 32 °C
